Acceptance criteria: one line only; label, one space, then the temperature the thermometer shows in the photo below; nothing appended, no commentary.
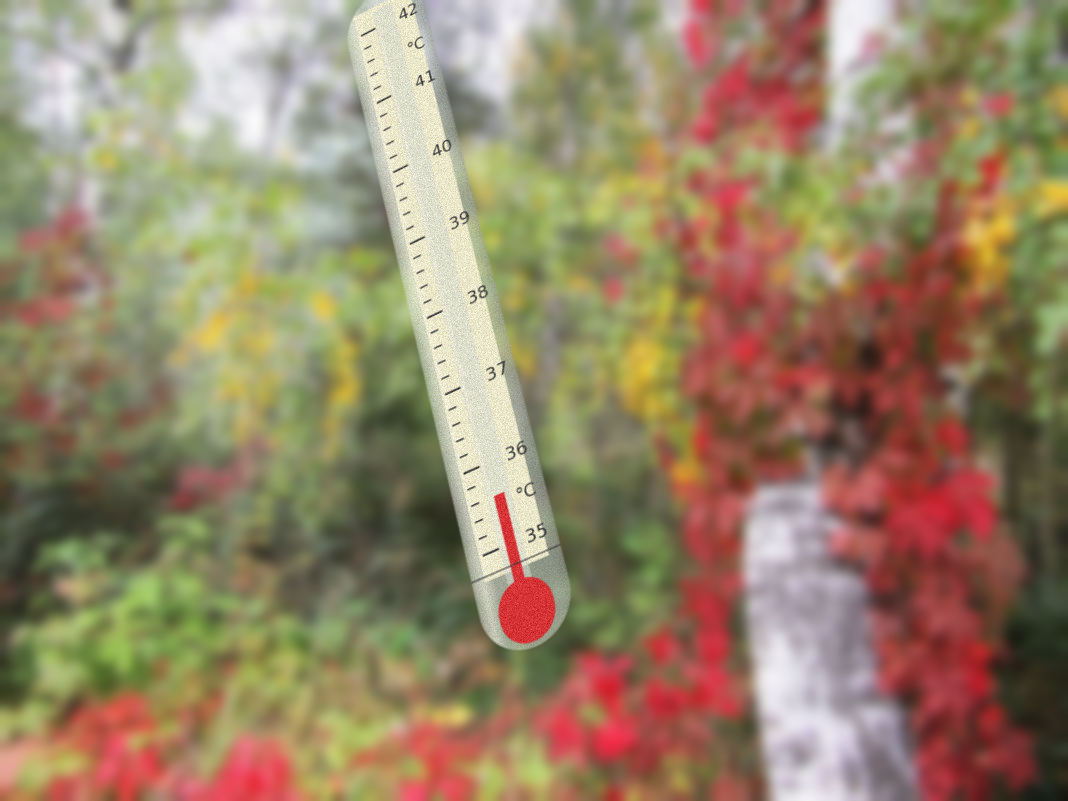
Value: 35.6 °C
